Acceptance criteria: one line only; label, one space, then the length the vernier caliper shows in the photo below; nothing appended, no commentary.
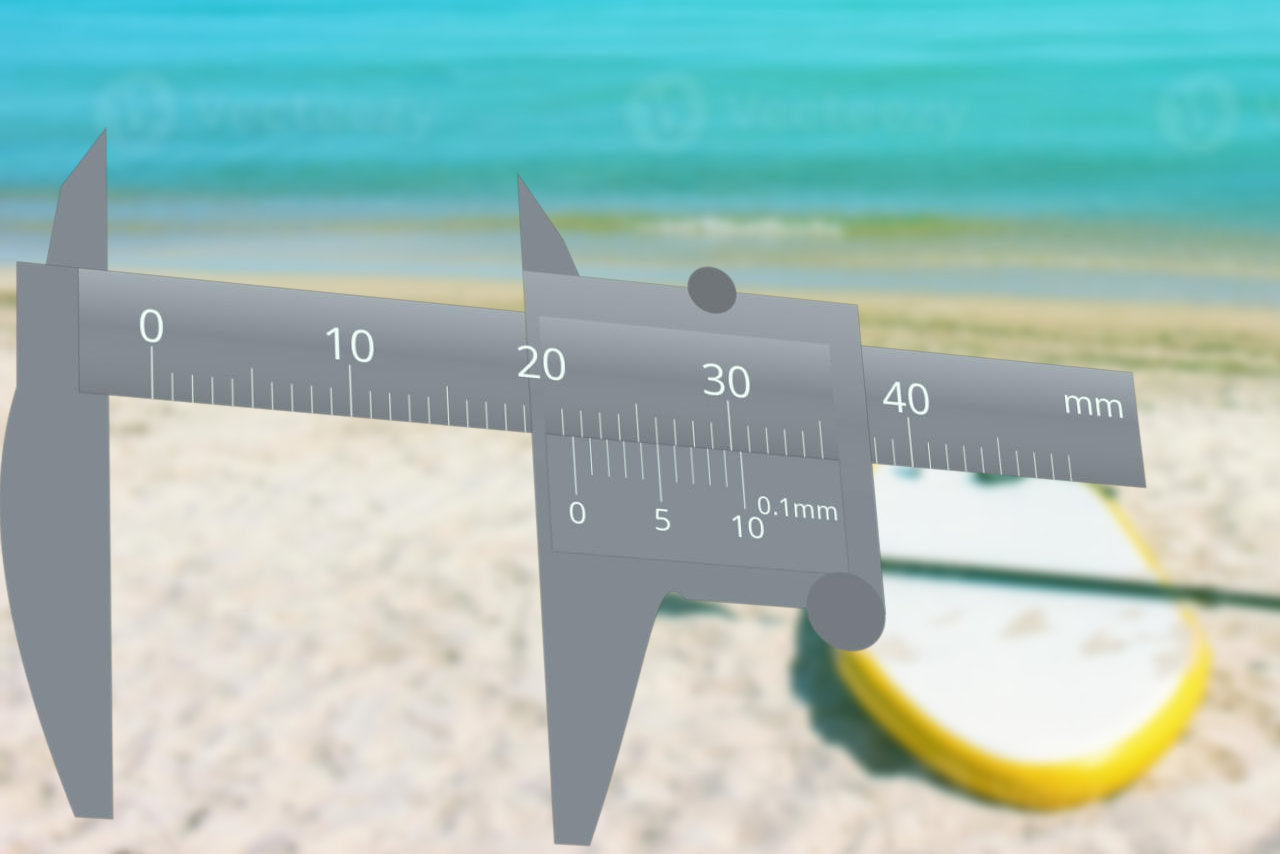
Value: 21.5 mm
